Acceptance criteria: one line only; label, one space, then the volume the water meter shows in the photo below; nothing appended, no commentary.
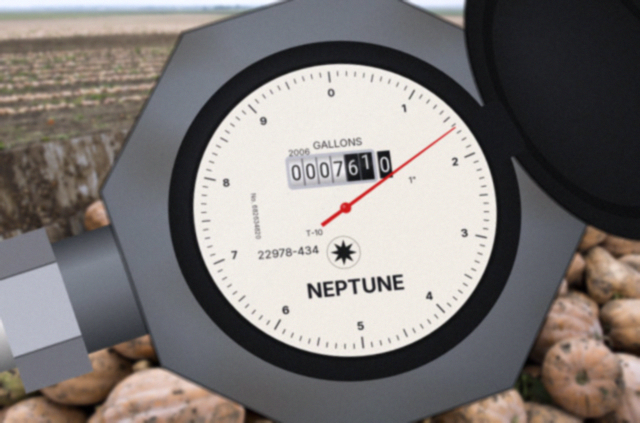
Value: 7611.6 gal
